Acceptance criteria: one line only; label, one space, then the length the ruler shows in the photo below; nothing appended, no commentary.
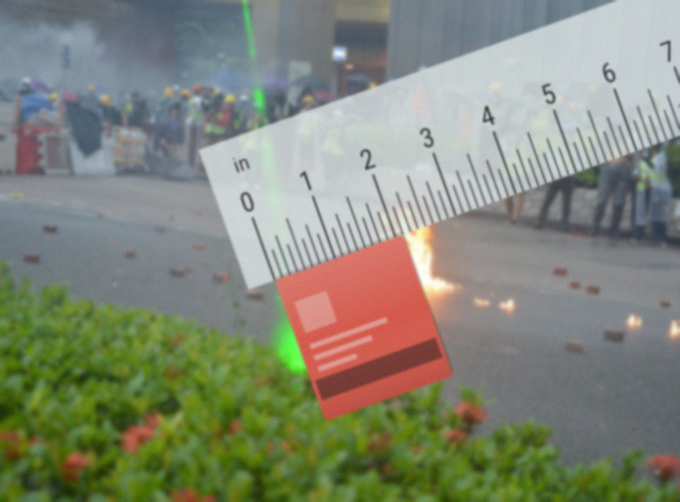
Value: 2.125 in
